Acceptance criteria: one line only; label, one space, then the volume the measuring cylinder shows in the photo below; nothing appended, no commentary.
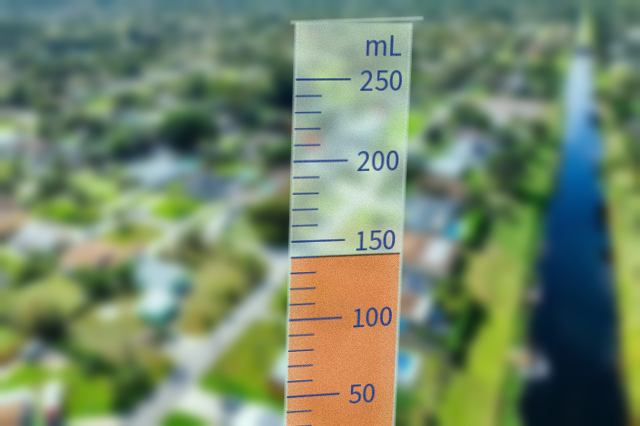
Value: 140 mL
